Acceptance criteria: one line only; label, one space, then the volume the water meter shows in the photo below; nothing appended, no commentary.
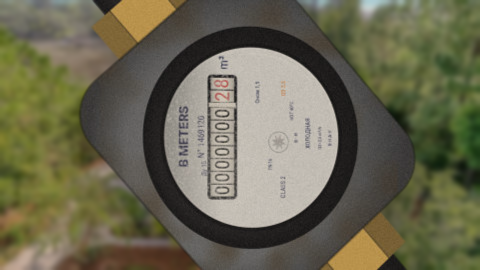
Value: 0.28 m³
